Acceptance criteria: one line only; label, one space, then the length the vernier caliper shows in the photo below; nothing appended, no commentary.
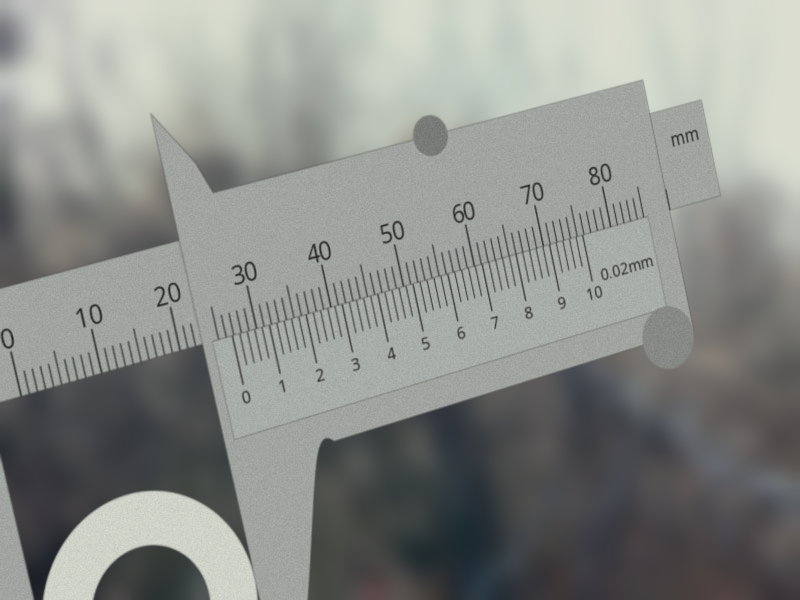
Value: 26.8 mm
